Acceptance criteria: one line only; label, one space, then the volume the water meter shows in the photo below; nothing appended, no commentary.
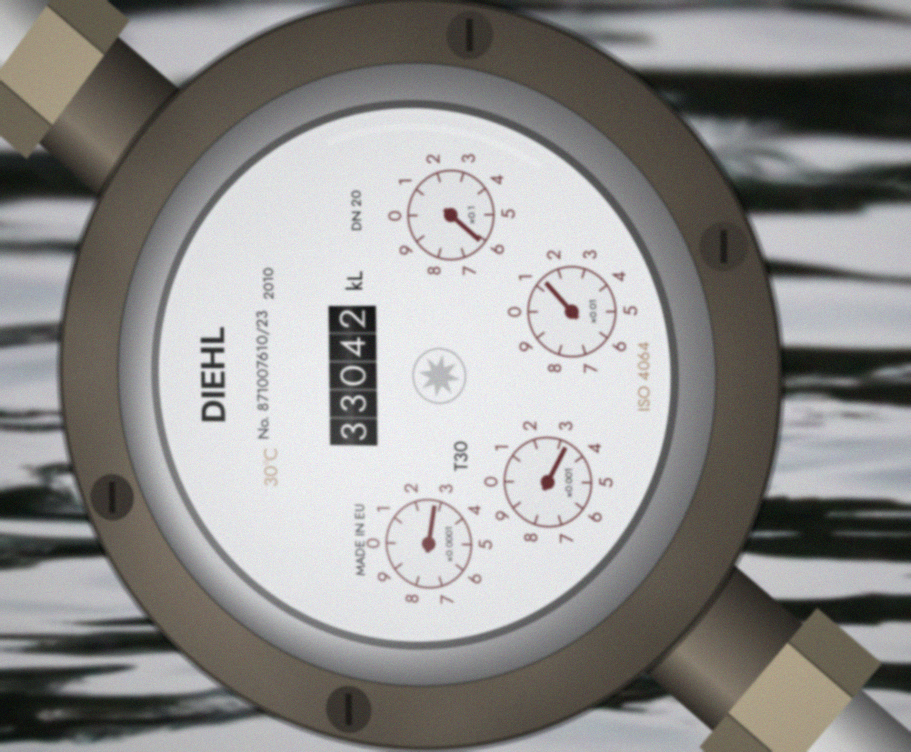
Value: 33042.6132 kL
